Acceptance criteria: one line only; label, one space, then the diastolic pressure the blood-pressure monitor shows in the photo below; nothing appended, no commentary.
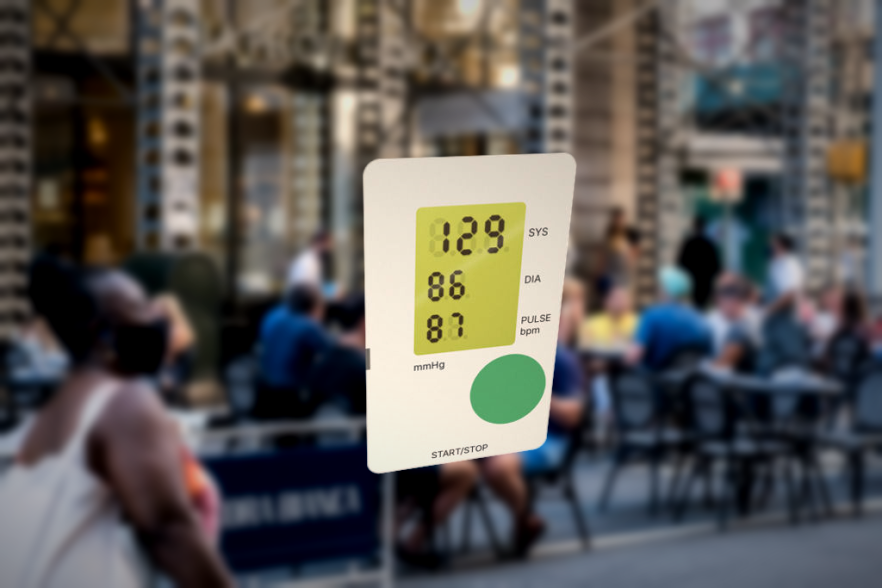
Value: 86 mmHg
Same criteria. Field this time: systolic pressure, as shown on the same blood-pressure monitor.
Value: 129 mmHg
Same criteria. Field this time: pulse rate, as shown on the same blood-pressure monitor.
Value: 87 bpm
